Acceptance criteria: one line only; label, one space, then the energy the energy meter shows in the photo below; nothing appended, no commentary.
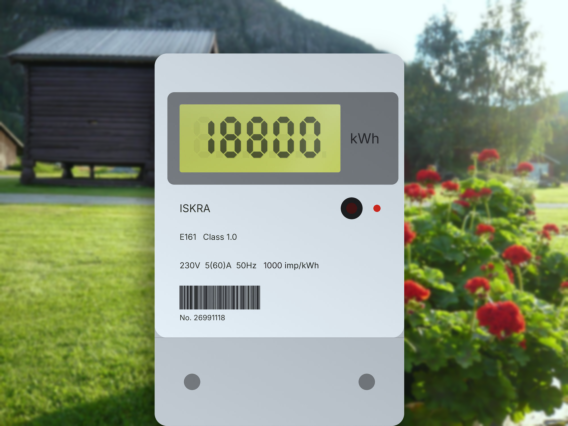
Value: 18800 kWh
